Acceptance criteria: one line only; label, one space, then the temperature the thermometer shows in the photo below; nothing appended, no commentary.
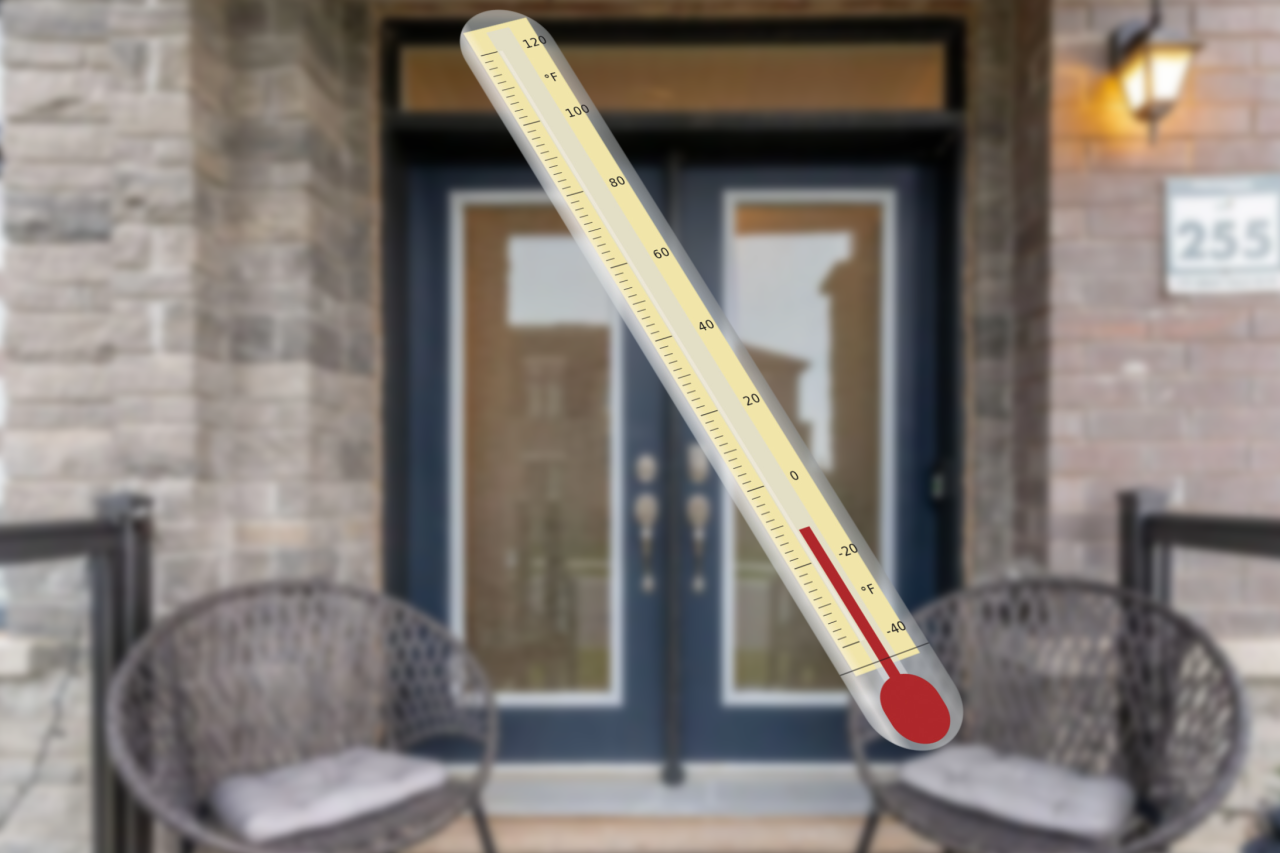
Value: -12 °F
